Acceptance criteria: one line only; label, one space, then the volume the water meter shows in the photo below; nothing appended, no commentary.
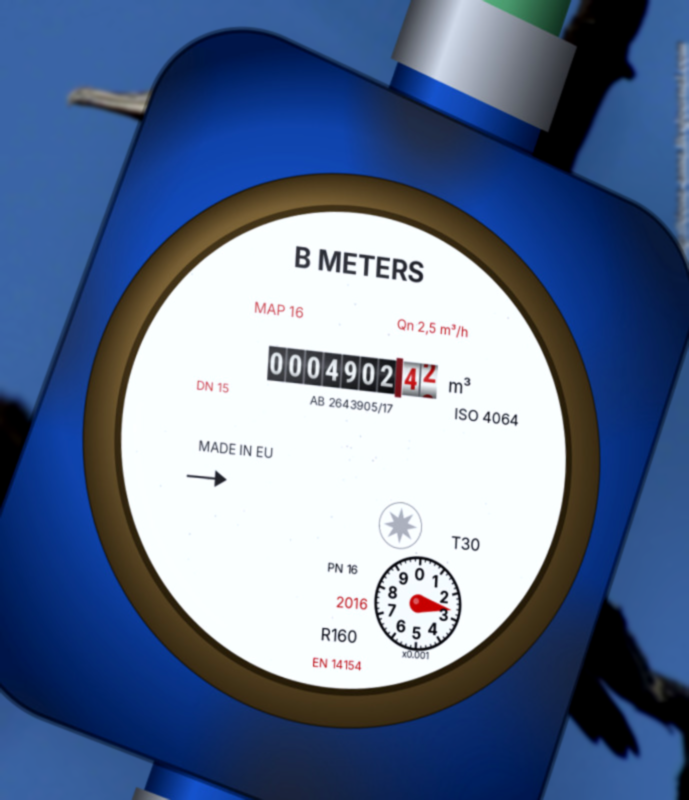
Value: 4902.422 m³
